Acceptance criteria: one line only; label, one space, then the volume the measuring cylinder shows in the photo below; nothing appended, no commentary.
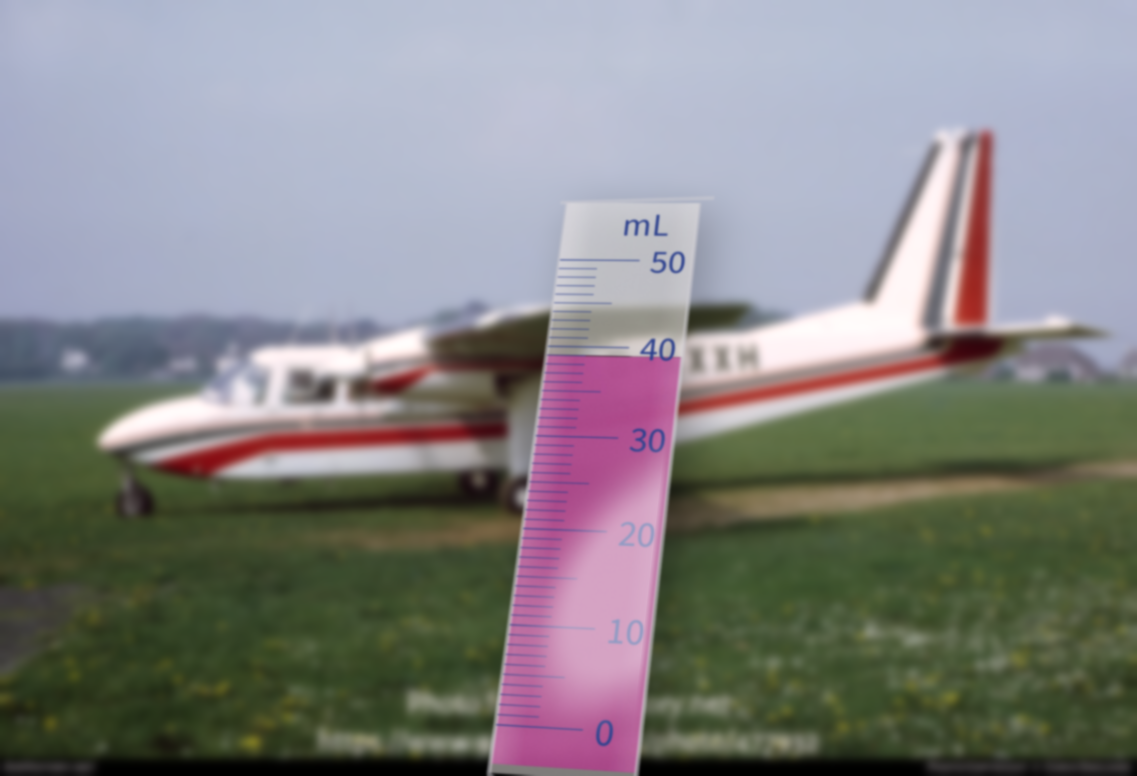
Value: 39 mL
